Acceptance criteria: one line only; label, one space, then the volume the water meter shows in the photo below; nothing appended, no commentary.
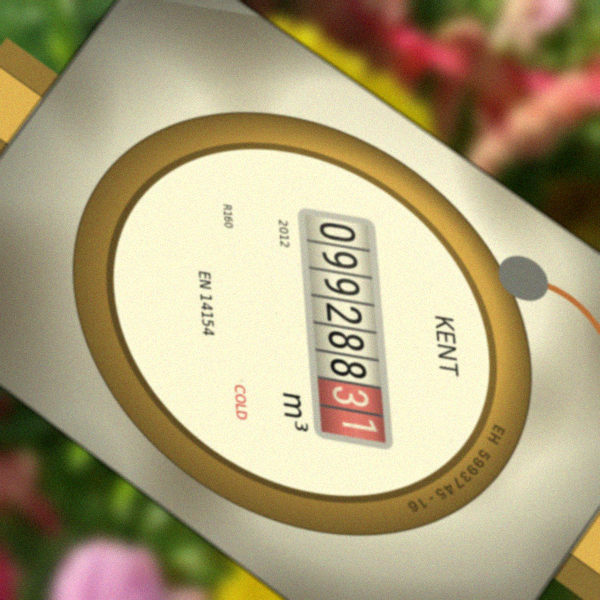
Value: 99288.31 m³
